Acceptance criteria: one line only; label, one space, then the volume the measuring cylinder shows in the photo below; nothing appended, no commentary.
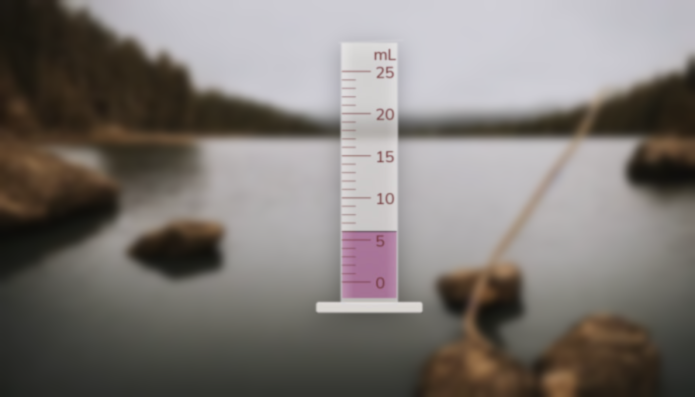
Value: 6 mL
